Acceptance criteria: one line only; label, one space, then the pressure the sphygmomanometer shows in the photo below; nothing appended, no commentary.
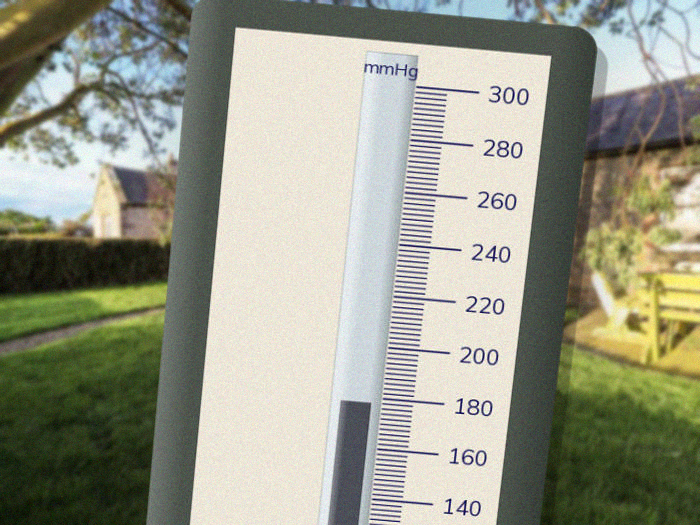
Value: 178 mmHg
